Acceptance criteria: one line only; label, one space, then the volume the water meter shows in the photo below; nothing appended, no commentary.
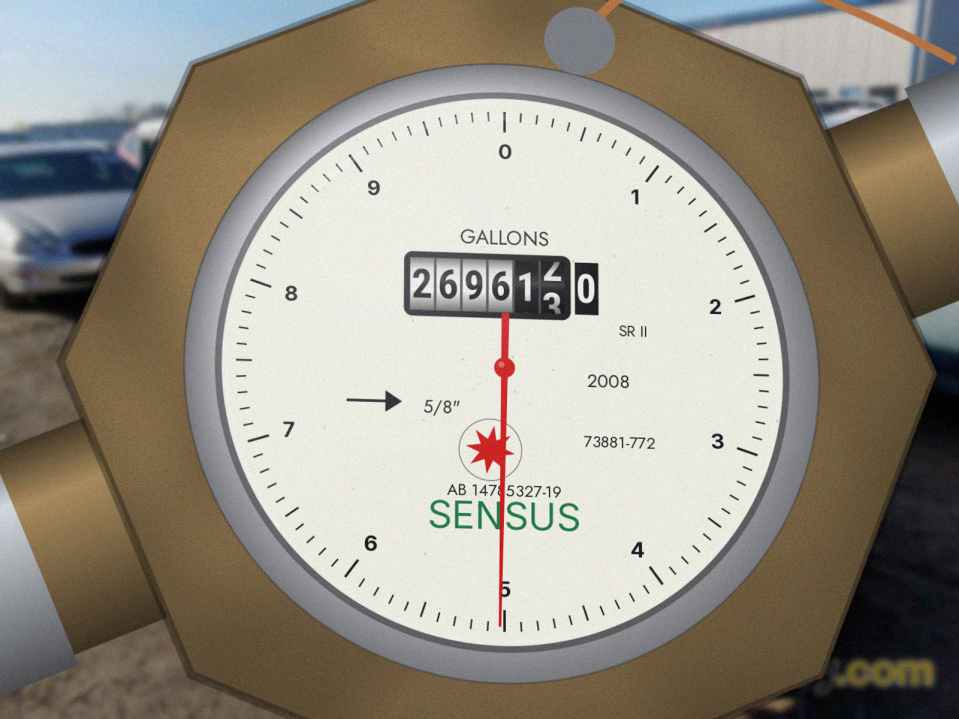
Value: 2696125.0 gal
